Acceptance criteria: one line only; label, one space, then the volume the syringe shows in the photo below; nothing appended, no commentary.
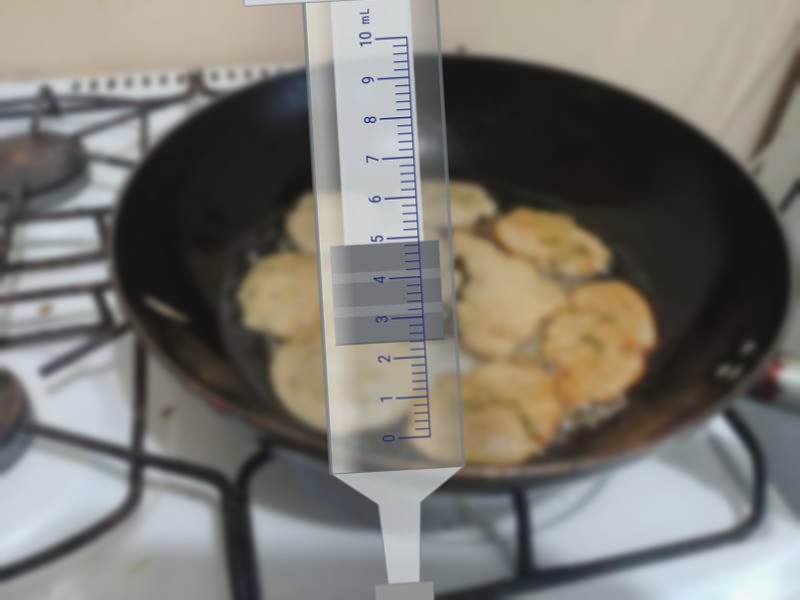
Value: 2.4 mL
